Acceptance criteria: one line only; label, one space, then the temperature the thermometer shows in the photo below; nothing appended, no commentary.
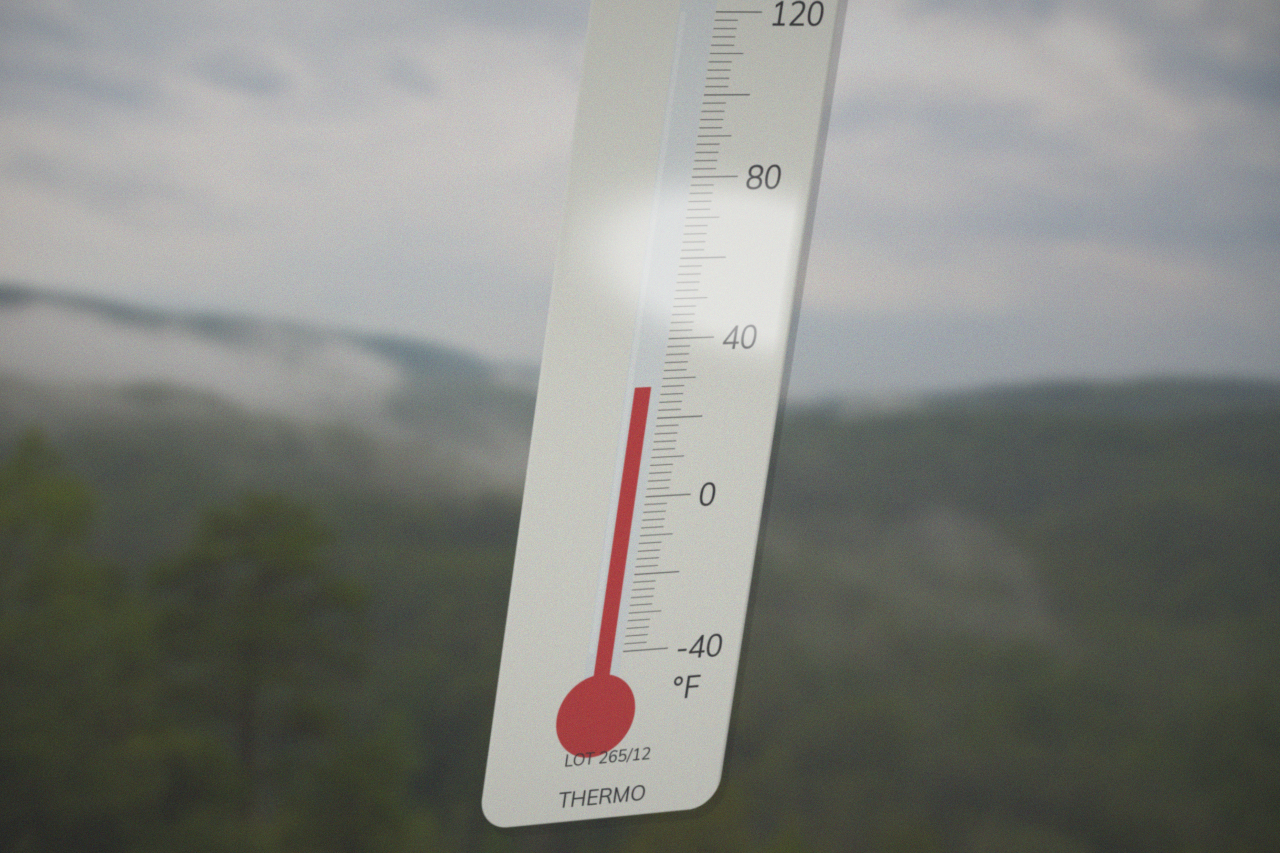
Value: 28 °F
